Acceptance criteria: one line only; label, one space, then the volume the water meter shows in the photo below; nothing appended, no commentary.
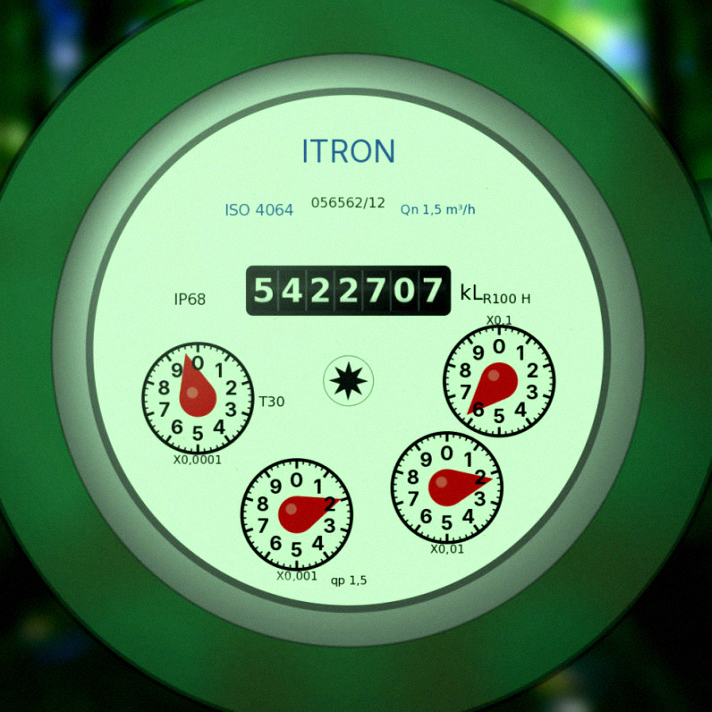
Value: 5422707.6219 kL
